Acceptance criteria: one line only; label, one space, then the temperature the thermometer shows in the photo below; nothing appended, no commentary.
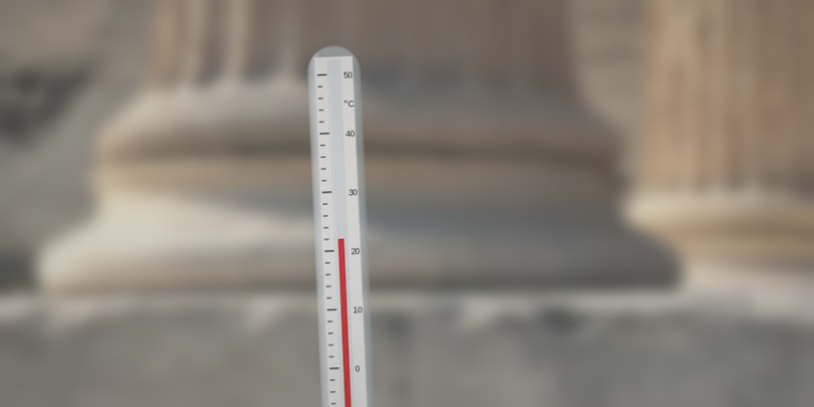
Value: 22 °C
